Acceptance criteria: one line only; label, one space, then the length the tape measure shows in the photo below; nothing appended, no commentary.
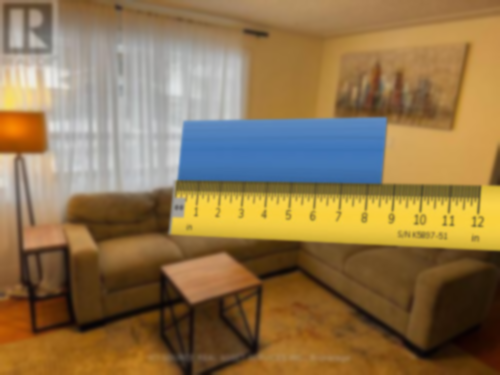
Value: 8.5 in
